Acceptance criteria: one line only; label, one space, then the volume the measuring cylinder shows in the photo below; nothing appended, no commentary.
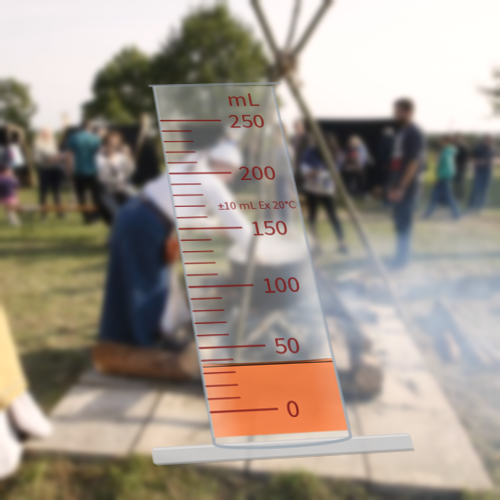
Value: 35 mL
